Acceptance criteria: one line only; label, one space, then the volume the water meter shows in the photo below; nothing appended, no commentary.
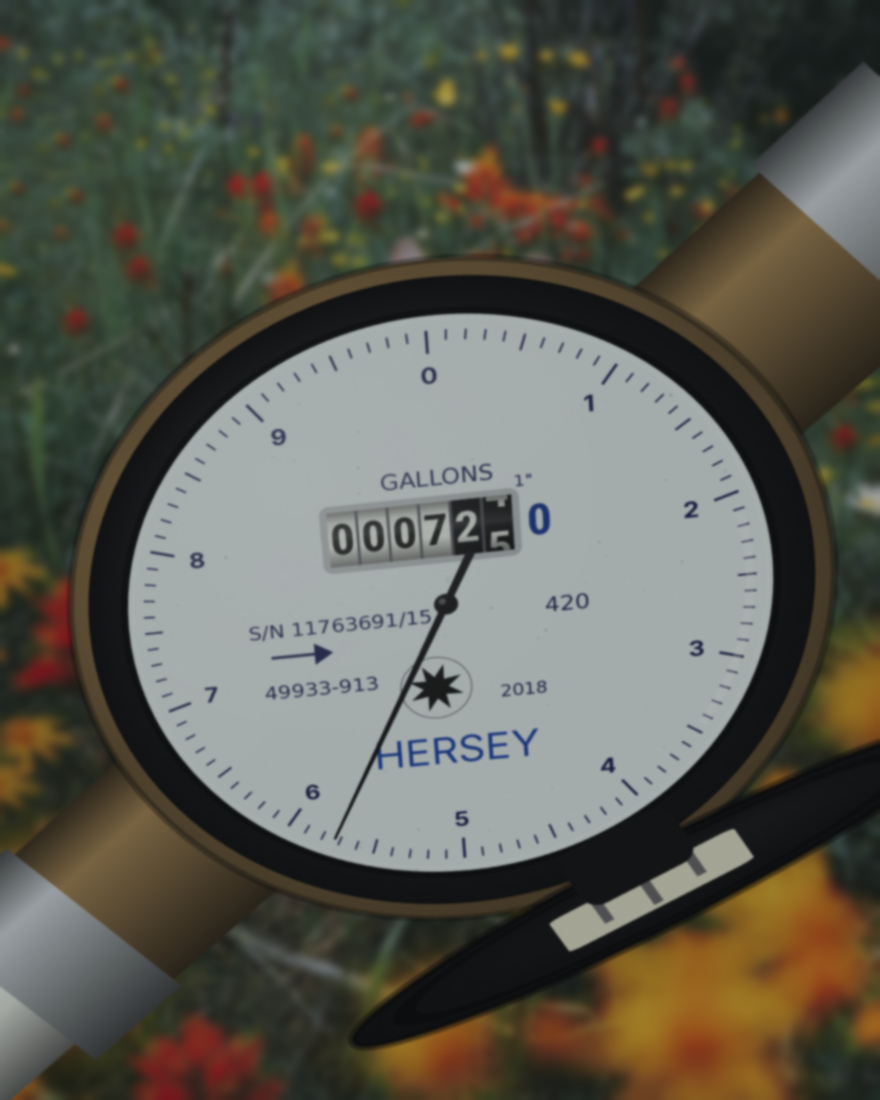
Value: 7245.7 gal
